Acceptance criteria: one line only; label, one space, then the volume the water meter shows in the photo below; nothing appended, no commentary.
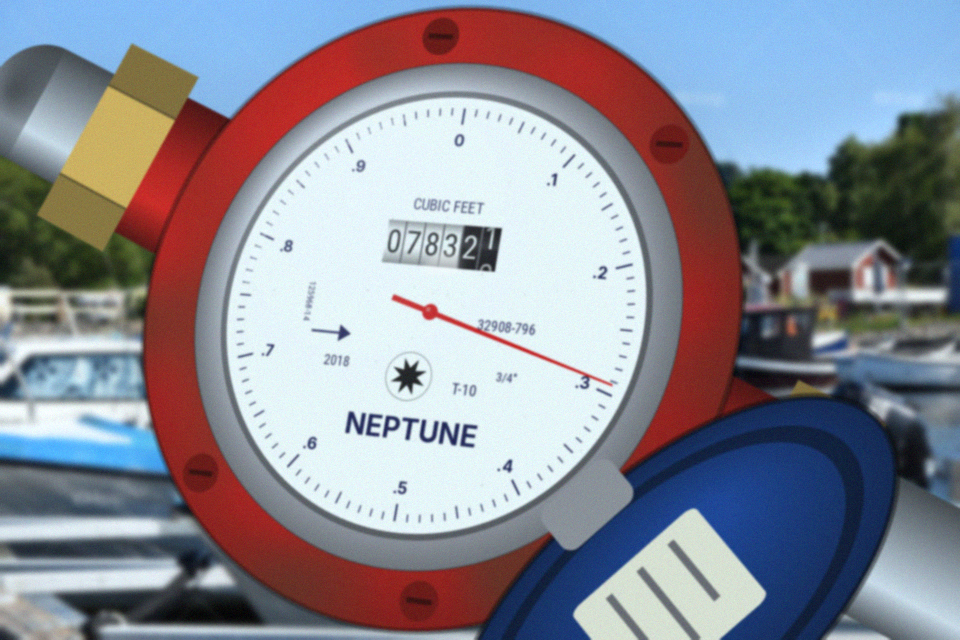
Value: 78321.29 ft³
